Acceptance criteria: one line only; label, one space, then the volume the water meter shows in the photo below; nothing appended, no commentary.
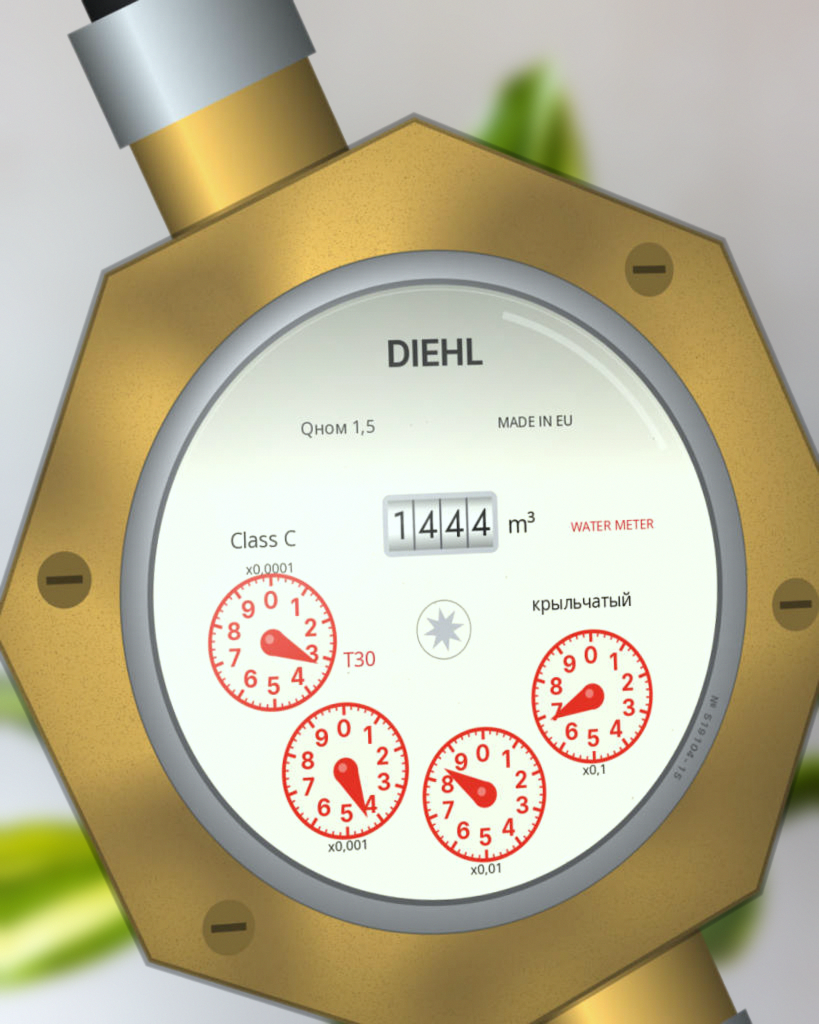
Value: 1444.6843 m³
